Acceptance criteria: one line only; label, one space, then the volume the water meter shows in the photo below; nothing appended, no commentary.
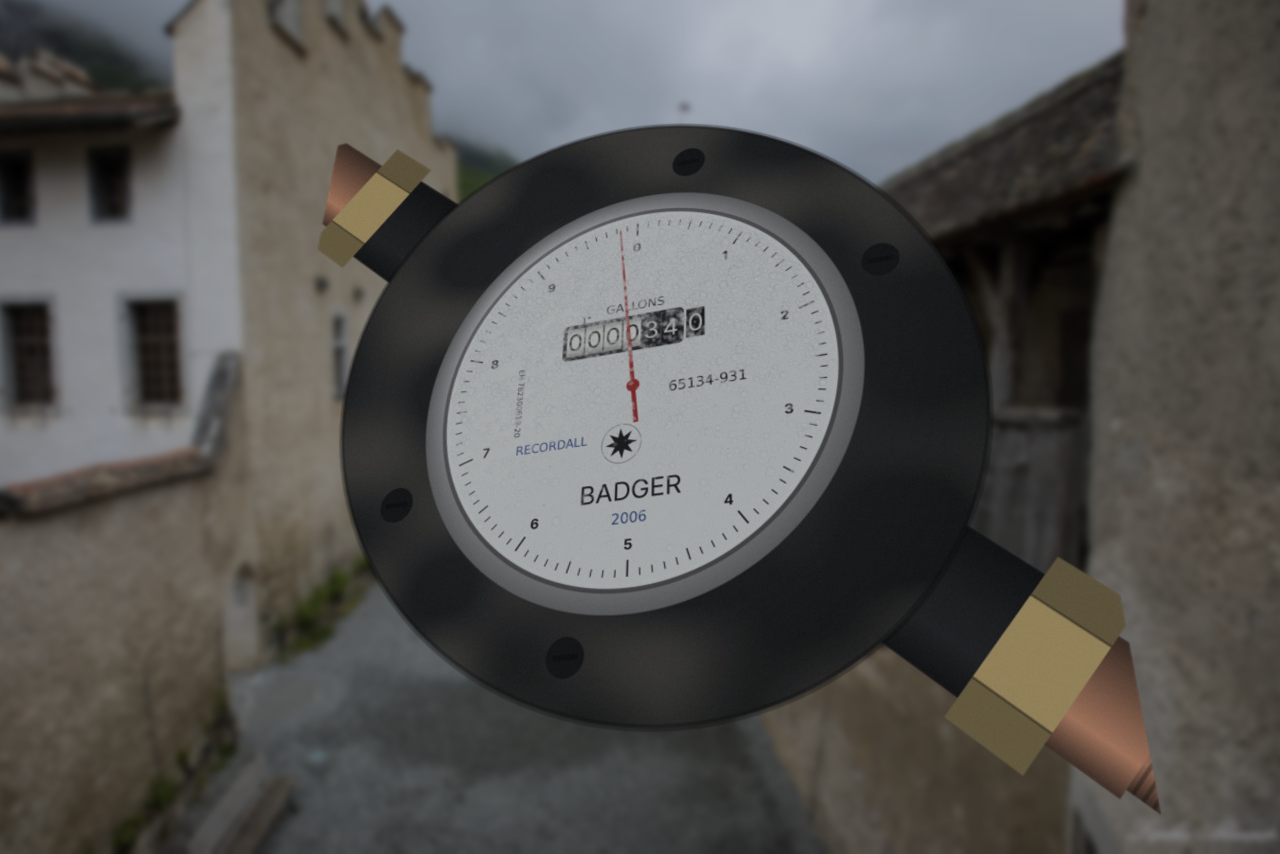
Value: 339.8 gal
